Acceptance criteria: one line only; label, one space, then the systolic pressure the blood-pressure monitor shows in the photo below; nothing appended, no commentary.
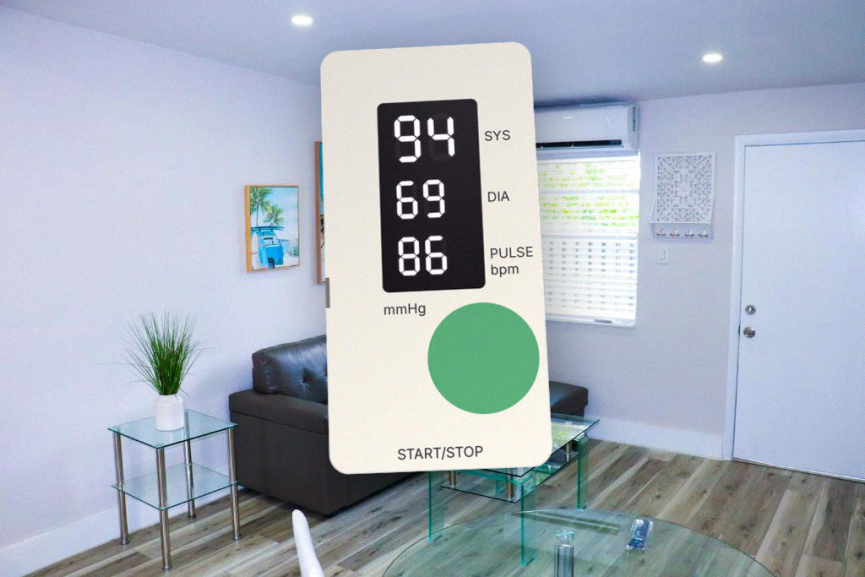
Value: 94 mmHg
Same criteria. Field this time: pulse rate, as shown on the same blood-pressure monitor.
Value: 86 bpm
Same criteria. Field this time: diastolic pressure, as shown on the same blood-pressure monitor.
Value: 69 mmHg
